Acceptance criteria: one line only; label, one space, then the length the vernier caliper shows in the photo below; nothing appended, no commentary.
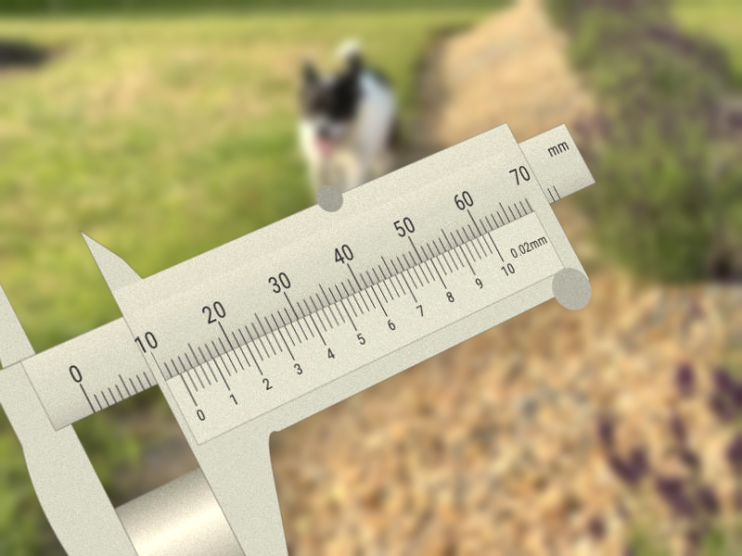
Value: 12.2 mm
